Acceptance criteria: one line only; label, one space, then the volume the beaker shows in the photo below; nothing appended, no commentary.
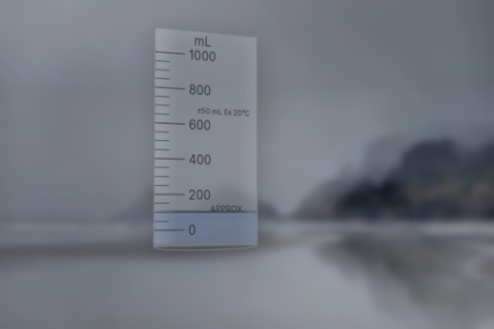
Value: 100 mL
